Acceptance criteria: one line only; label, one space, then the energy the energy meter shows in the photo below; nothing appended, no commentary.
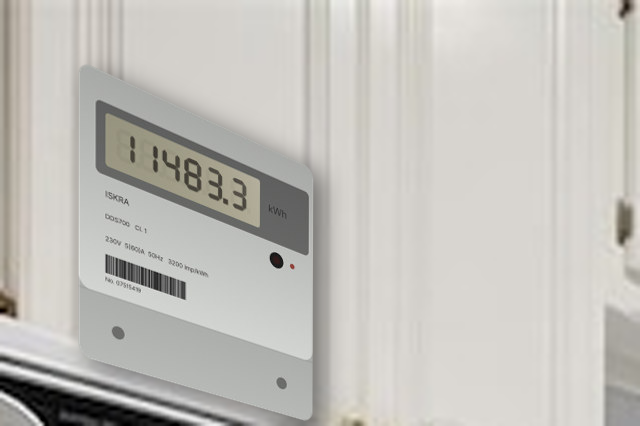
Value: 11483.3 kWh
